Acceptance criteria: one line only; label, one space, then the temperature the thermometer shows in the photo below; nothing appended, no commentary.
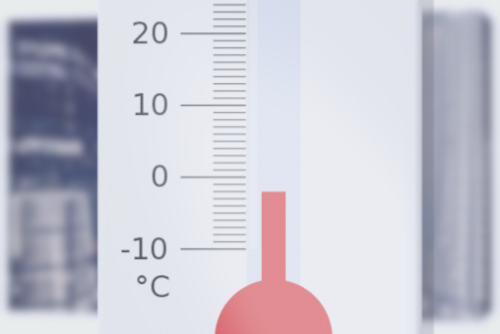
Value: -2 °C
